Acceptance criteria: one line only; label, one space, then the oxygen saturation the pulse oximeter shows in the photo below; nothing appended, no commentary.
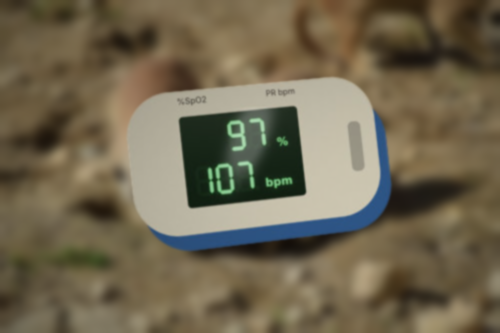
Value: 97 %
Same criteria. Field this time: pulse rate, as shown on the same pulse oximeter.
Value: 107 bpm
